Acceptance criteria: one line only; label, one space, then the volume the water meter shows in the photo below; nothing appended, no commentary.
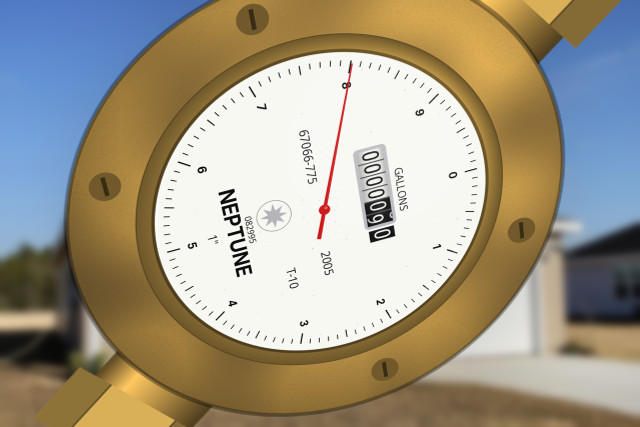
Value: 88.0 gal
